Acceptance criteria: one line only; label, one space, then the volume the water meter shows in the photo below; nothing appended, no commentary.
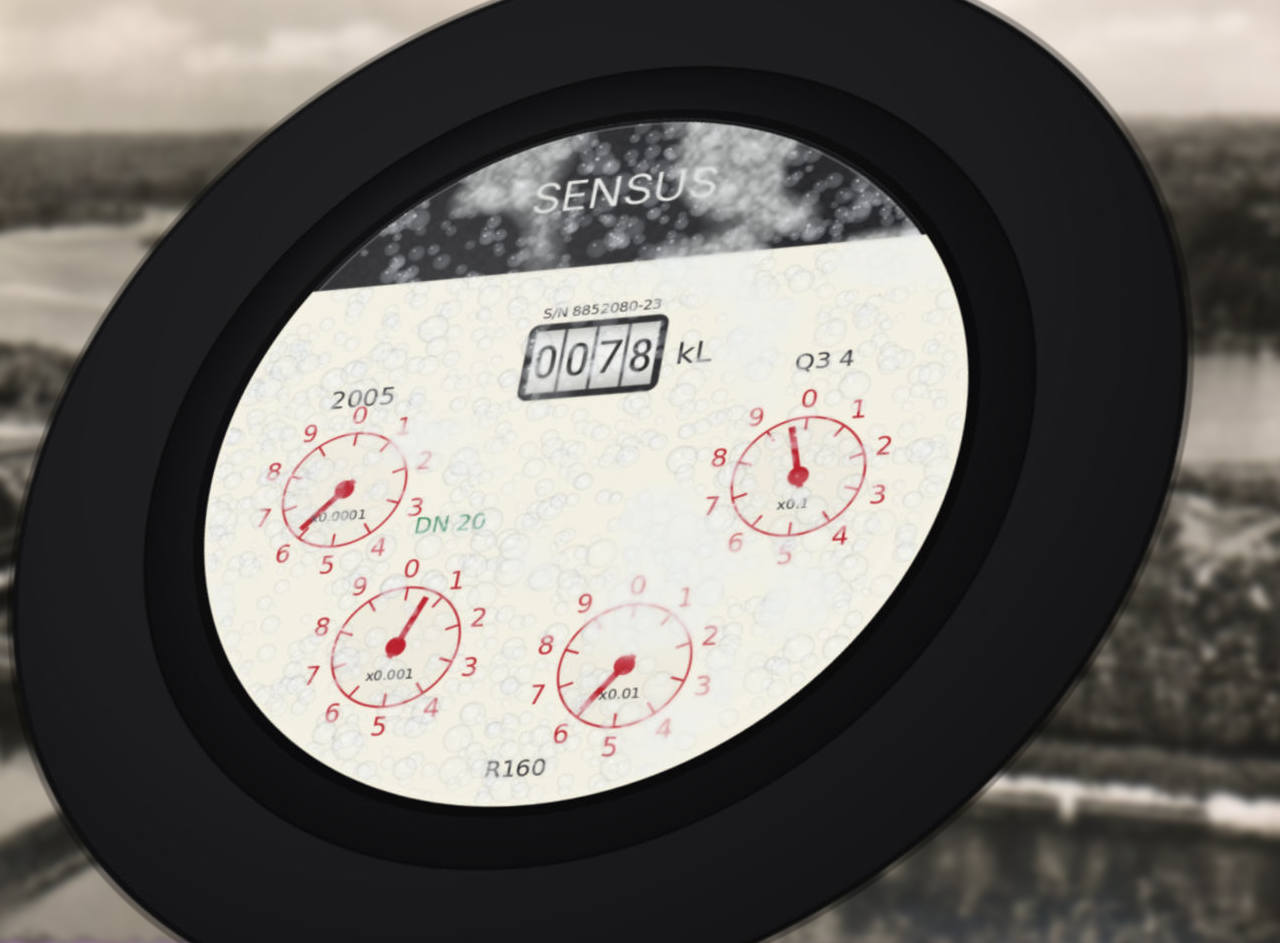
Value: 77.9606 kL
